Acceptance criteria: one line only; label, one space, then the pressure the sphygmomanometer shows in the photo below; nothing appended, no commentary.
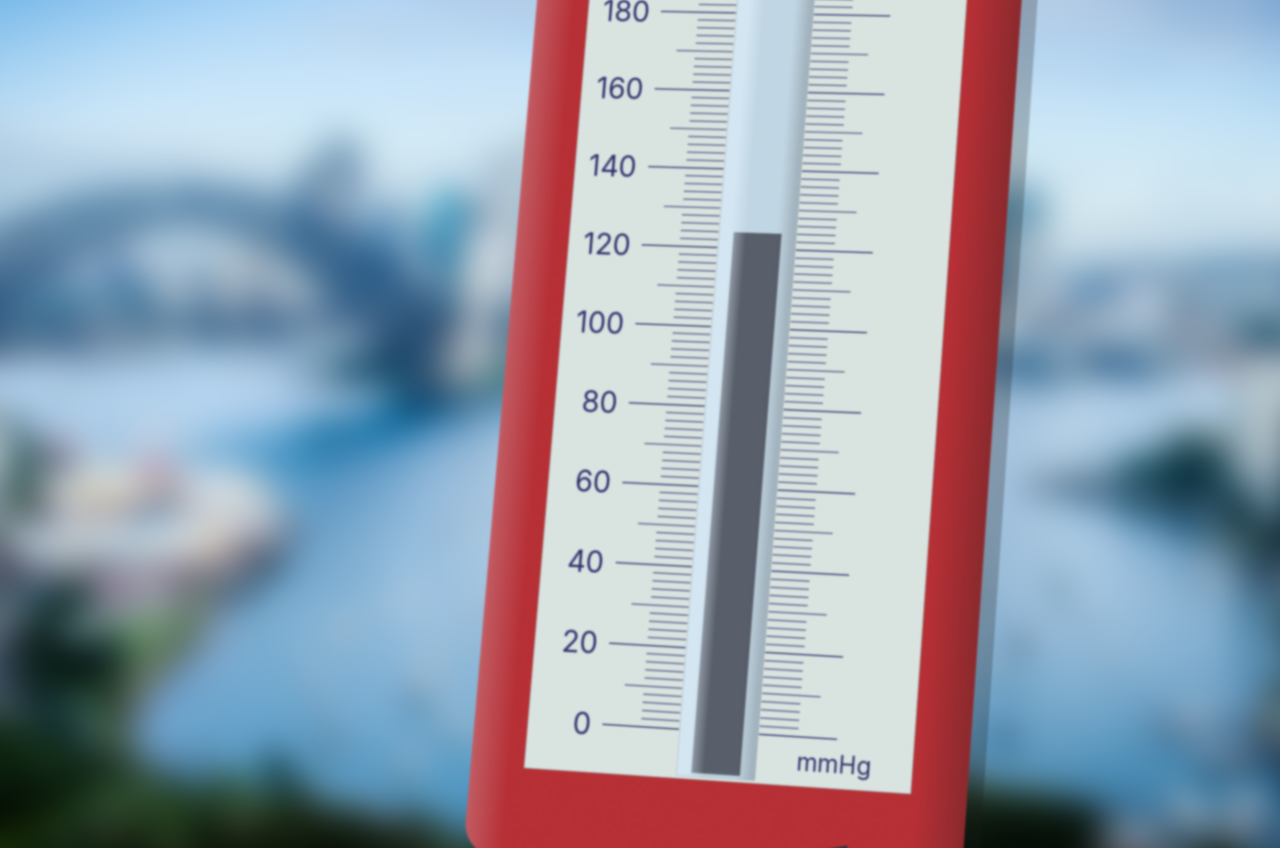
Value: 124 mmHg
